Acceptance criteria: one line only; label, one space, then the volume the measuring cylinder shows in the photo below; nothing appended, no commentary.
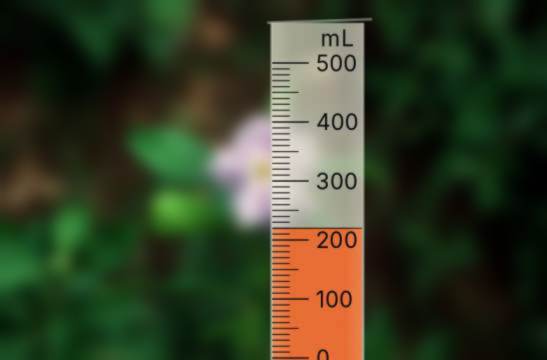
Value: 220 mL
